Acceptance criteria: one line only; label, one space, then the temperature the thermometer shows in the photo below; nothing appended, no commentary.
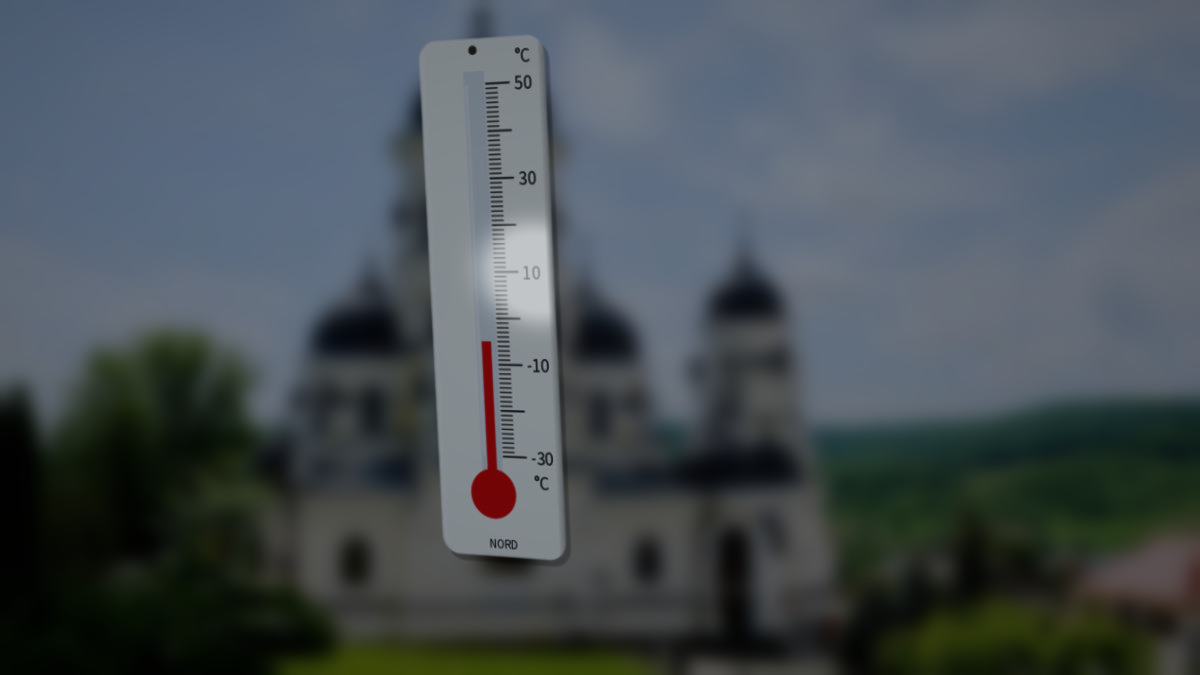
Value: -5 °C
